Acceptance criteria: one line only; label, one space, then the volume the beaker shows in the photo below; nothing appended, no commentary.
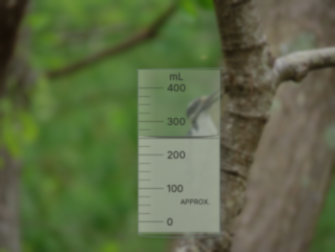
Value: 250 mL
